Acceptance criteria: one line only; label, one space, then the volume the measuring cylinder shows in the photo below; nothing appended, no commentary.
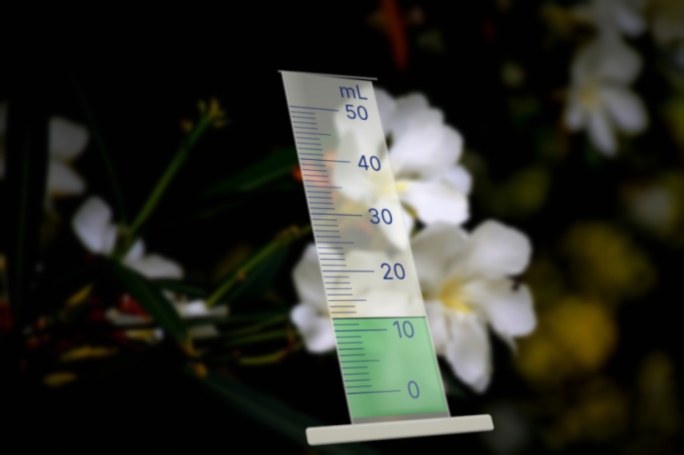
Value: 12 mL
